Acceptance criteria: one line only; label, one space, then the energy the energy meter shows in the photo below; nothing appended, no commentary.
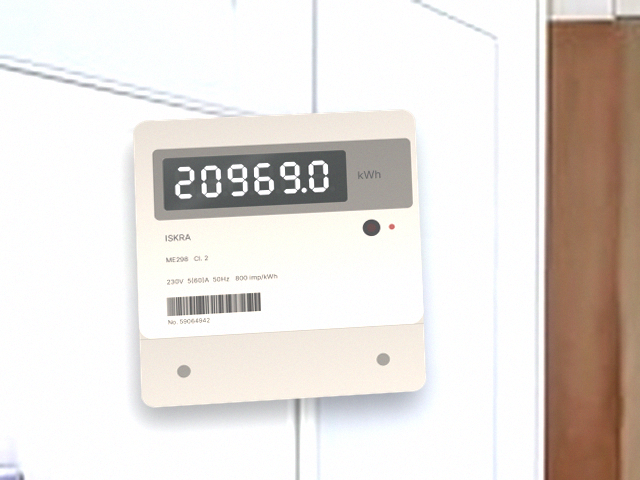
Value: 20969.0 kWh
